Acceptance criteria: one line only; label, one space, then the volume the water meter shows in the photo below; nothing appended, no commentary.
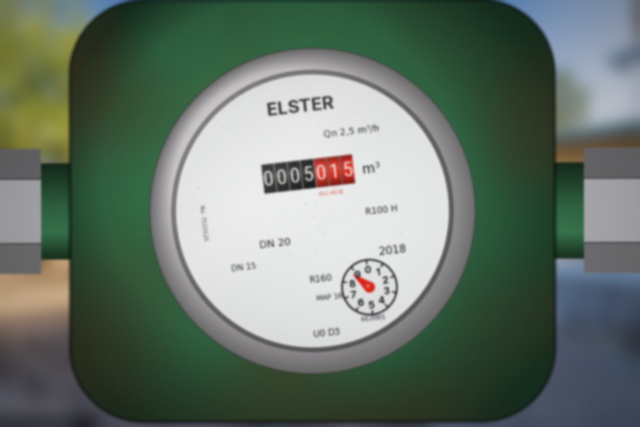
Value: 5.0158 m³
